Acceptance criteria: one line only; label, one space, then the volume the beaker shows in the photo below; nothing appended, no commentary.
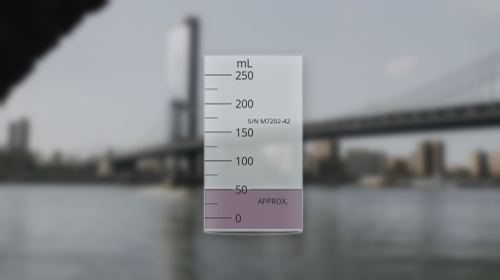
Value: 50 mL
